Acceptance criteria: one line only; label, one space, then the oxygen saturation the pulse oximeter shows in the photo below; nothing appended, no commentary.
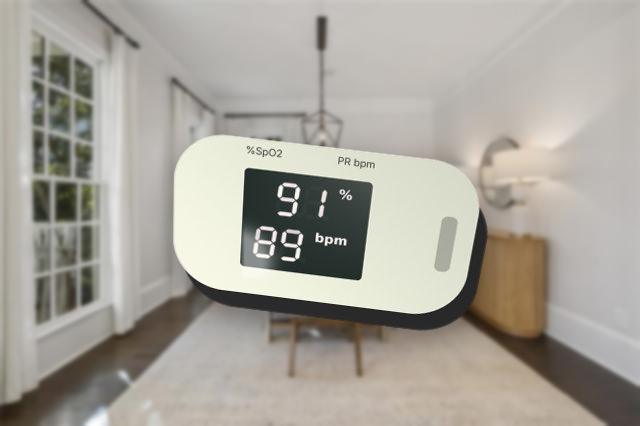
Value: 91 %
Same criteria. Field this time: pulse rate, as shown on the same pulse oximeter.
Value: 89 bpm
